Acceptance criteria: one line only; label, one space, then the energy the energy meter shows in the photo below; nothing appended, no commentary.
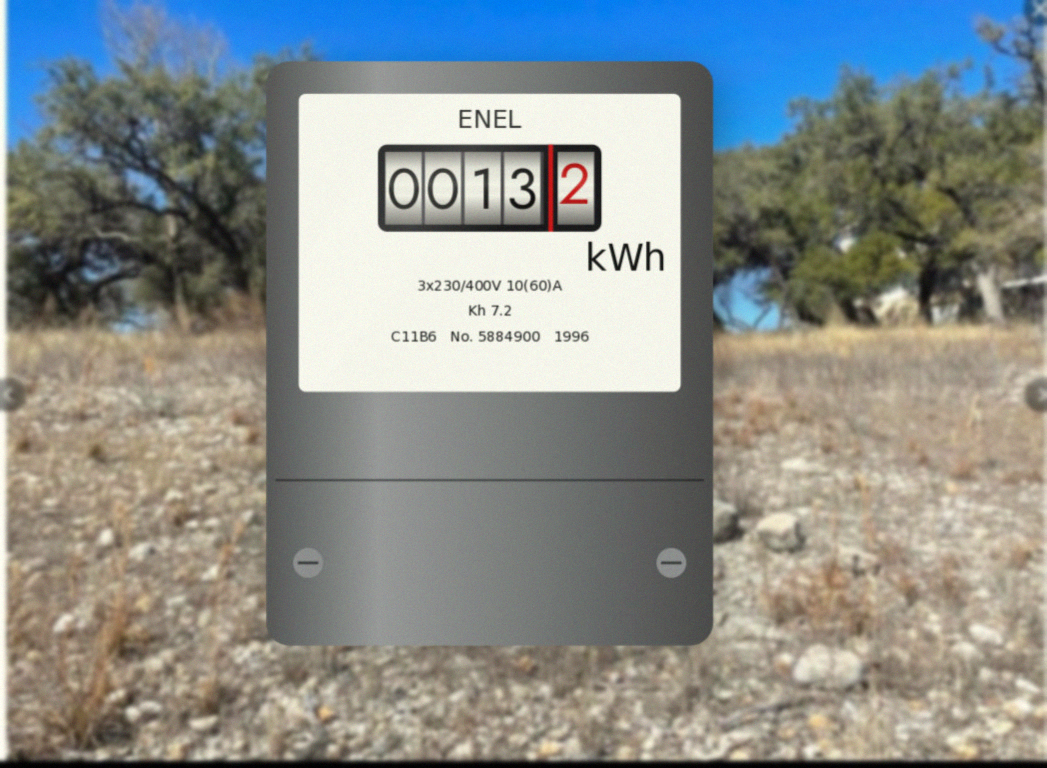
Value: 13.2 kWh
